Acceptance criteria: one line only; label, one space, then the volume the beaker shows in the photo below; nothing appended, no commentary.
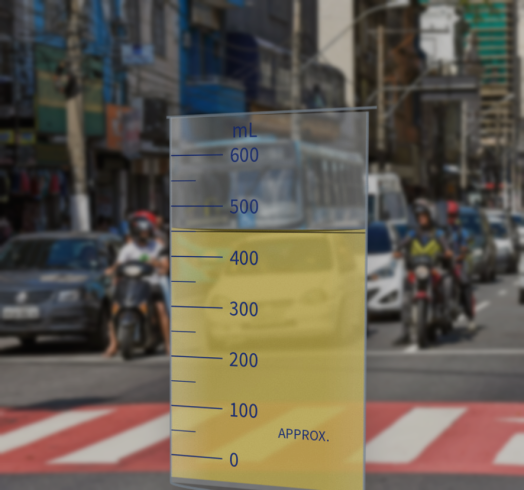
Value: 450 mL
